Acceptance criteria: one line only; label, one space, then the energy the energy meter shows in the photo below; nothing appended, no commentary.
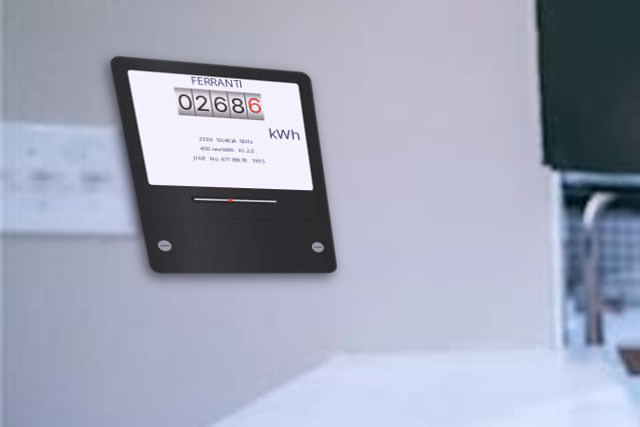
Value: 268.6 kWh
